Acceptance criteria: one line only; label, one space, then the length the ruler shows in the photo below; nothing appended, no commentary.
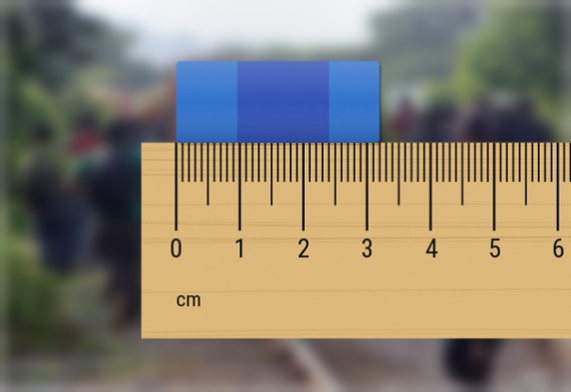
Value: 3.2 cm
